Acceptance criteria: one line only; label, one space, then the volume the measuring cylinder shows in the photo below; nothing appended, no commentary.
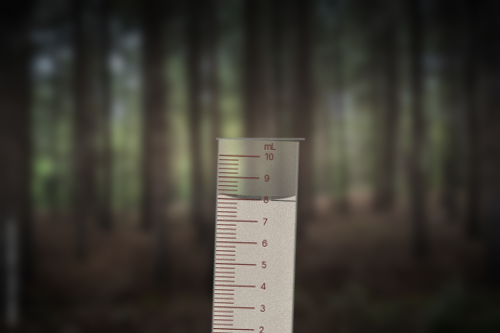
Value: 8 mL
